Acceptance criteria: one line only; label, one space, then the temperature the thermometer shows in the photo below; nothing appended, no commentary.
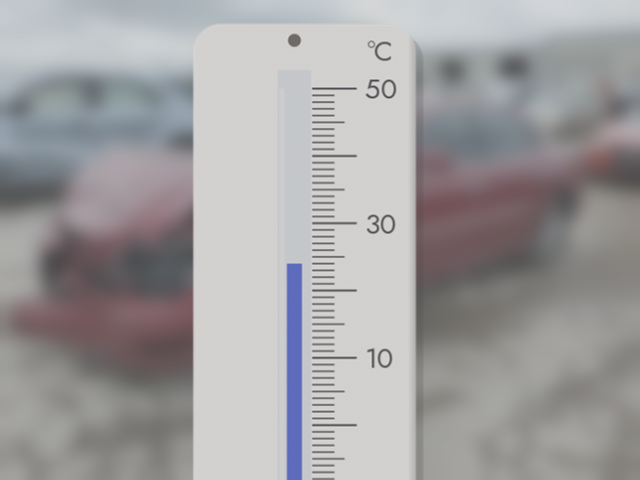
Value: 24 °C
